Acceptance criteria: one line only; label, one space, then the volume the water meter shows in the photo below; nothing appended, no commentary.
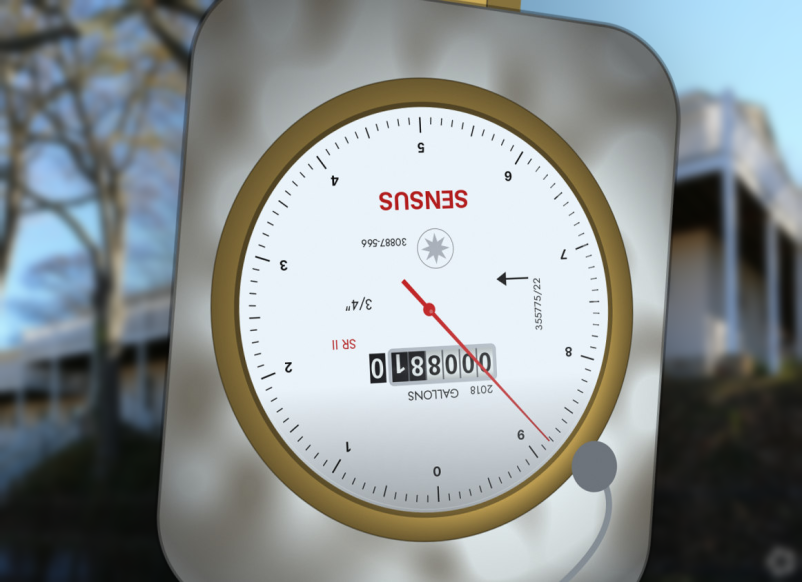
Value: 8808.8 gal
